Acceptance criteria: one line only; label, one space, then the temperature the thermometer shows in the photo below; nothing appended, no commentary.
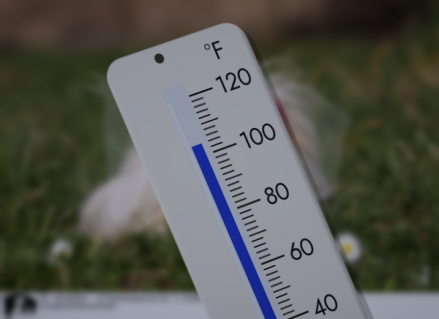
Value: 104 °F
